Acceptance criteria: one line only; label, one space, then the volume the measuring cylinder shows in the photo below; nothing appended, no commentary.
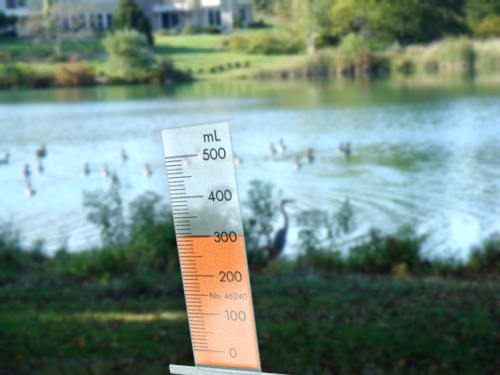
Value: 300 mL
